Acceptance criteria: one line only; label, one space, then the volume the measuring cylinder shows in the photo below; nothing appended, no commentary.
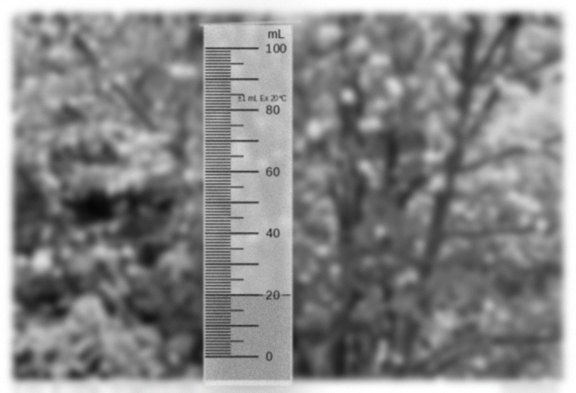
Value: 20 mL
